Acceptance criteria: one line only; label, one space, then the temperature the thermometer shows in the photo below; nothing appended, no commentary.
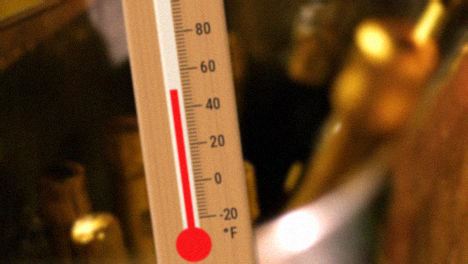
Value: 50 °F
